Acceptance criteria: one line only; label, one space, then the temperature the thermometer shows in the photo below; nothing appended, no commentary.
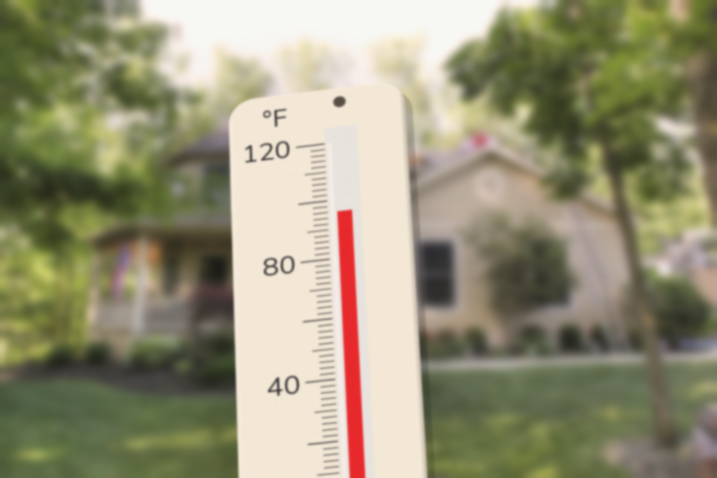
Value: 96 °F
